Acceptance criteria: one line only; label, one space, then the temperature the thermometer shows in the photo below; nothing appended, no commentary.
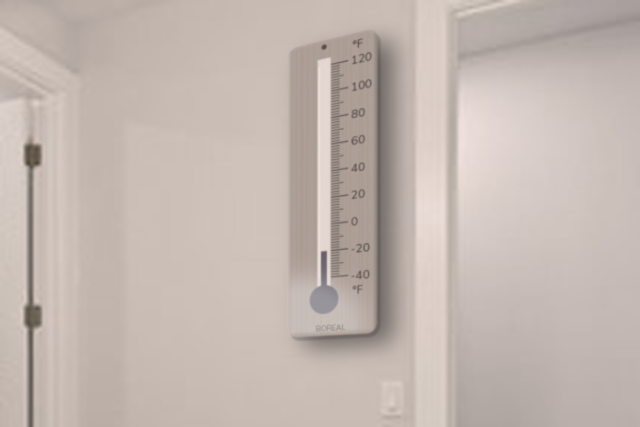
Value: -20 °F
